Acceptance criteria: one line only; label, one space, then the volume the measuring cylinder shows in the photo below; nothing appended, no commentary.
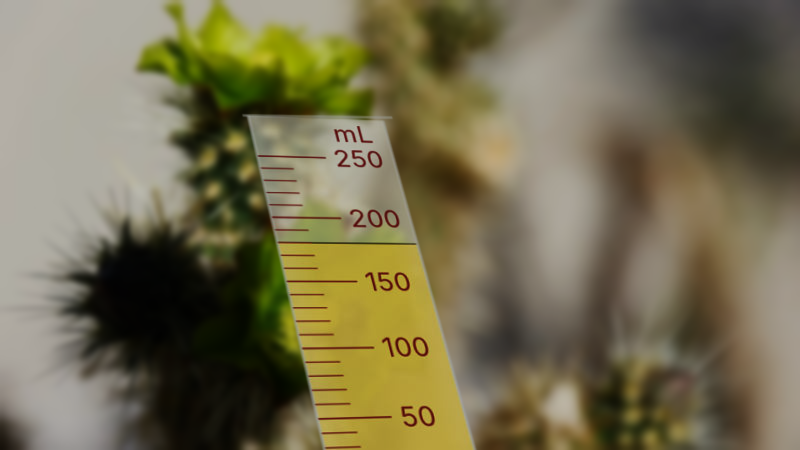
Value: 180 mL
